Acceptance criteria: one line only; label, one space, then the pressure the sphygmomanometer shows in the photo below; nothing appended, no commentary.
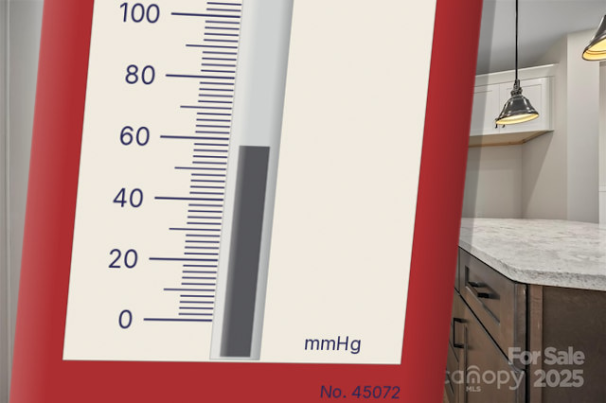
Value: 58 mmHg
